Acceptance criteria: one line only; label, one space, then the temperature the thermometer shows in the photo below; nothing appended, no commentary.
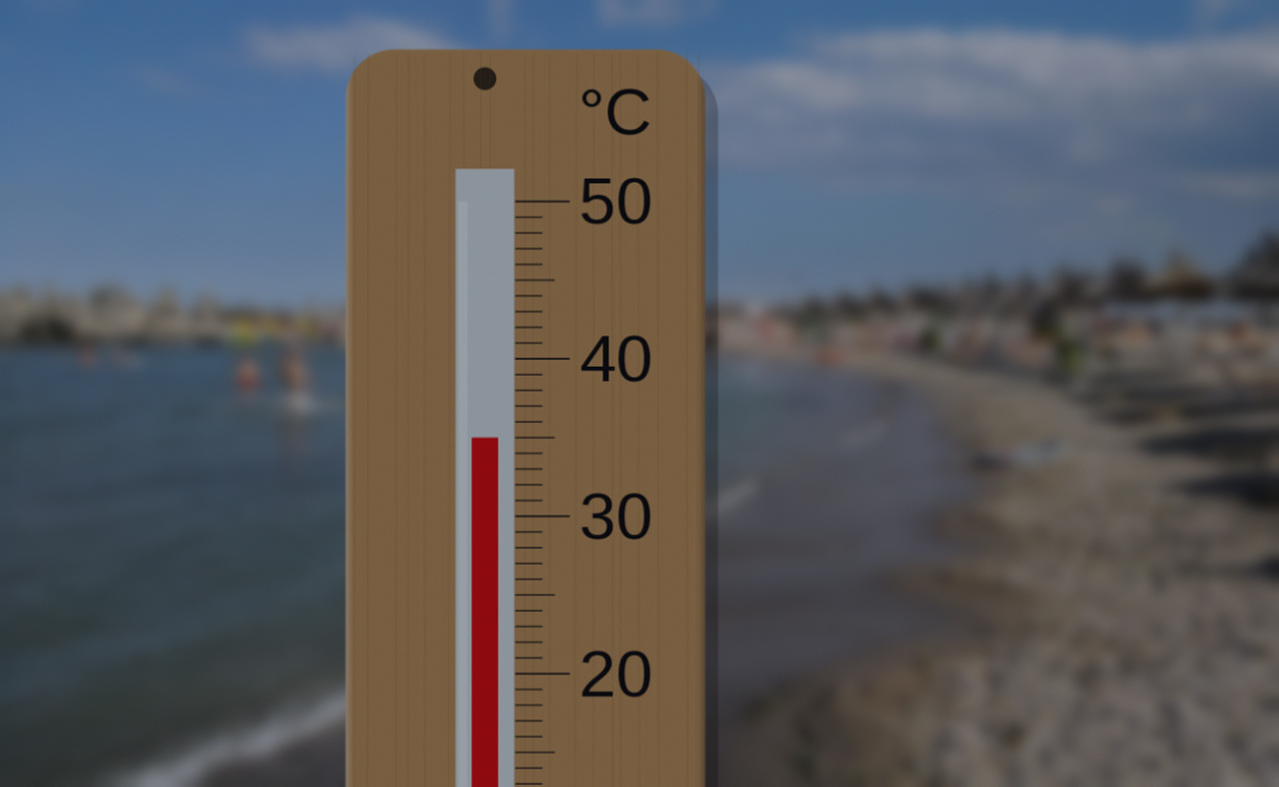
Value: 35 °C
